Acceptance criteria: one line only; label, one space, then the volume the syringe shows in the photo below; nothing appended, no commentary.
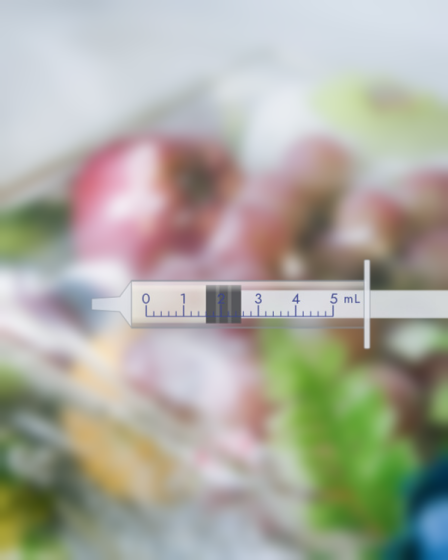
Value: 1.6 mL
